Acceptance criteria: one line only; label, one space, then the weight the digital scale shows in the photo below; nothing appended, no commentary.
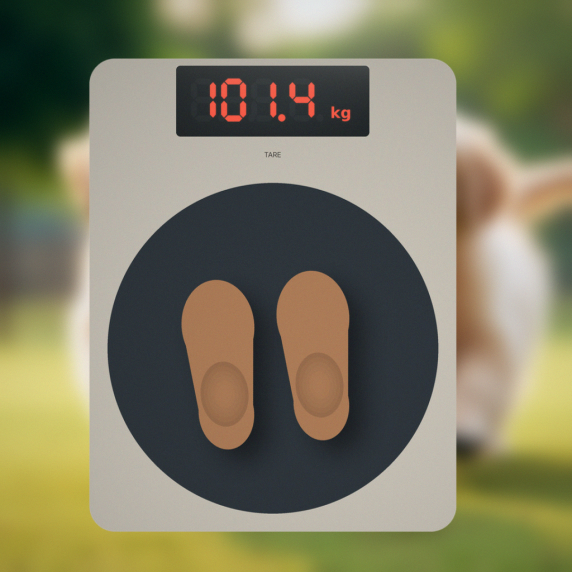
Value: 101.4 kg
